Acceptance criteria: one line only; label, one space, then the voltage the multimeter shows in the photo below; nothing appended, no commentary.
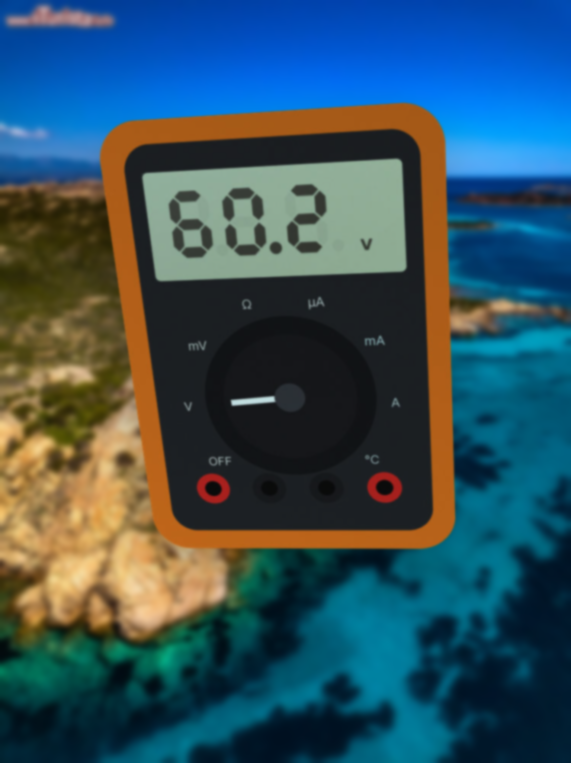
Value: 60.2 V
